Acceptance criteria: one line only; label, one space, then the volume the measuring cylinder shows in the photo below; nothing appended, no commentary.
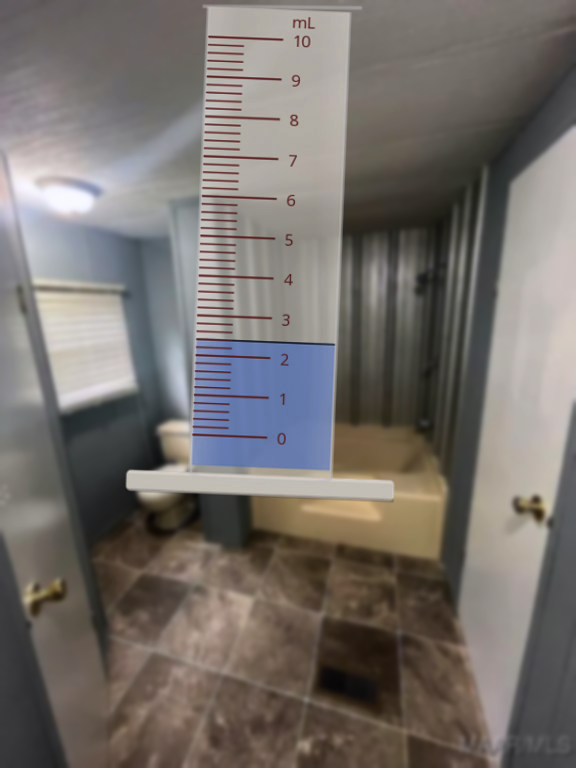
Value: 2.4 mL
